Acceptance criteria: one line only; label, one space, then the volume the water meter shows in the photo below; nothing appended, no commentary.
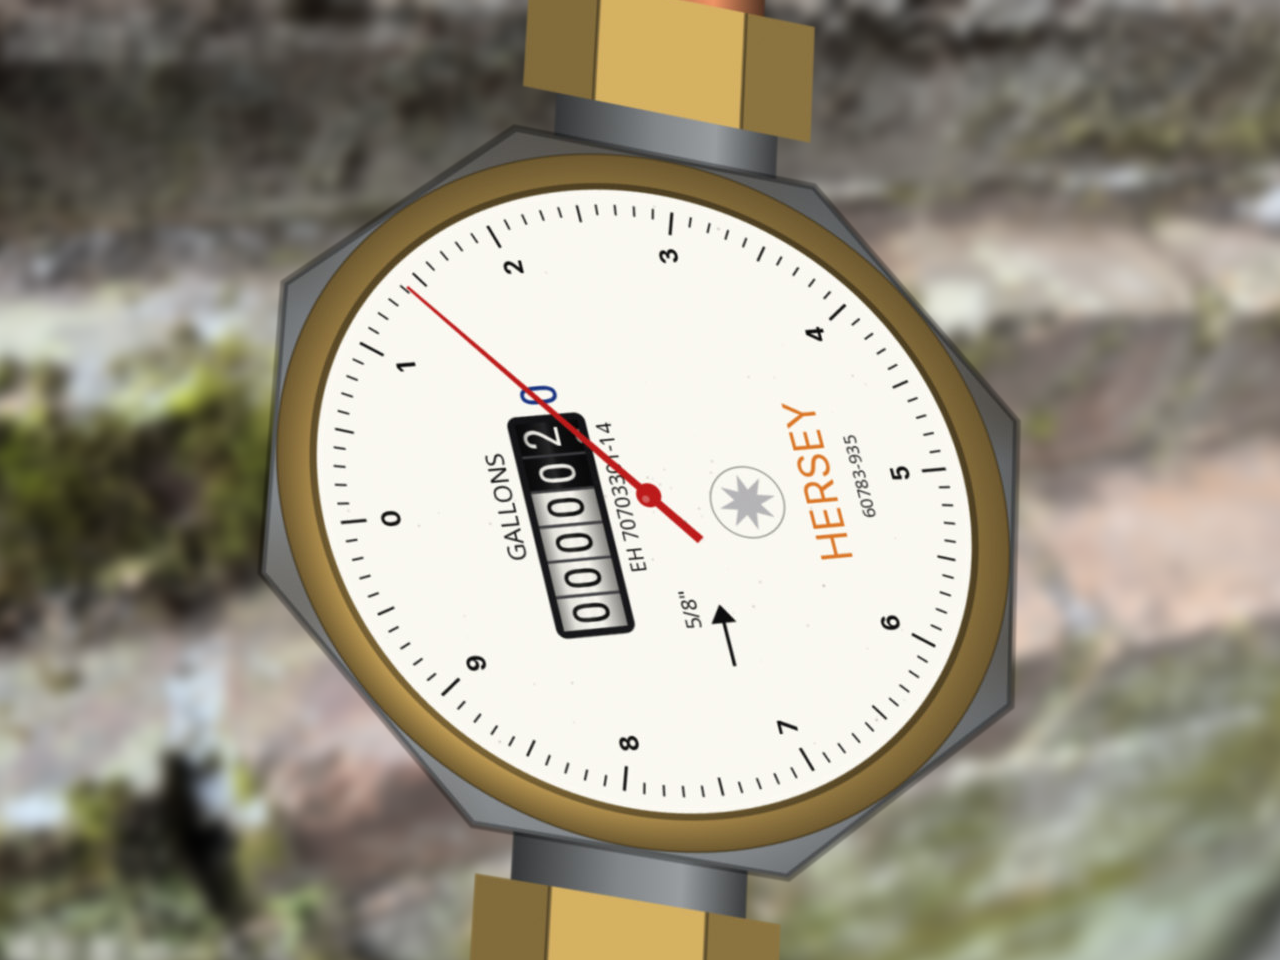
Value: 21.4 gal
